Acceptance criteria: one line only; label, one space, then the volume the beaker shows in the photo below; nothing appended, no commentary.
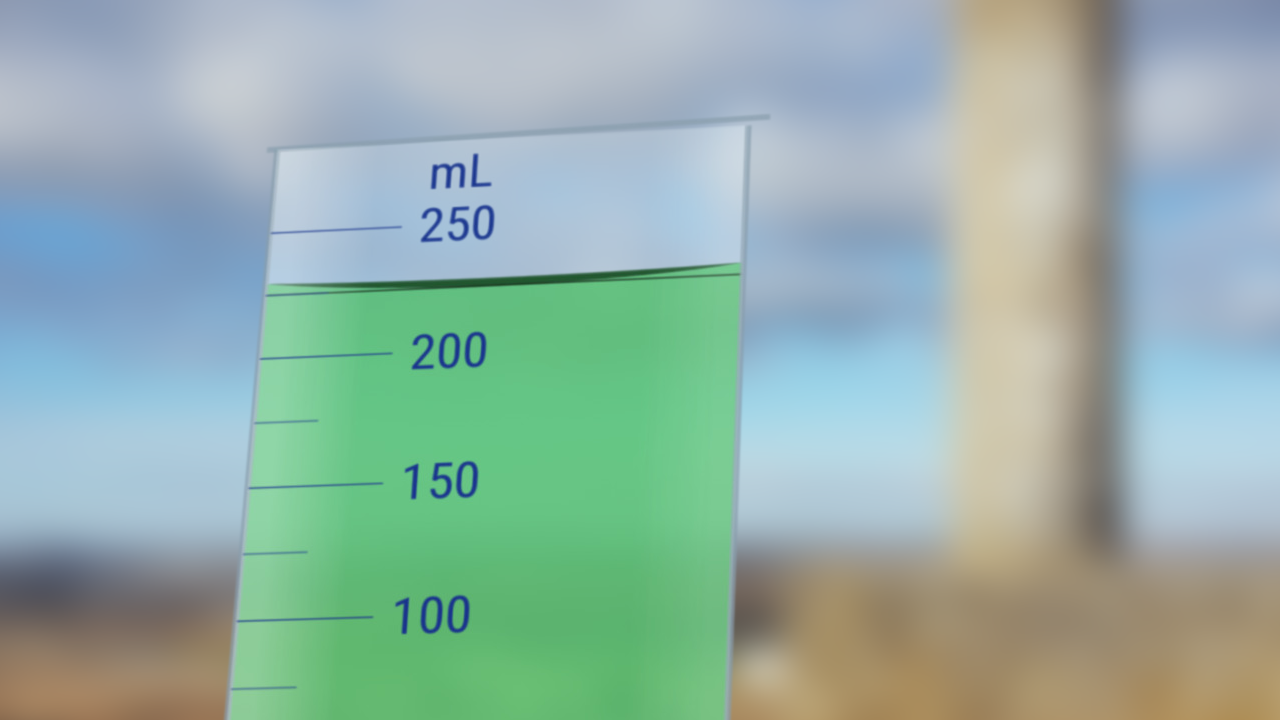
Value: 225 mL
